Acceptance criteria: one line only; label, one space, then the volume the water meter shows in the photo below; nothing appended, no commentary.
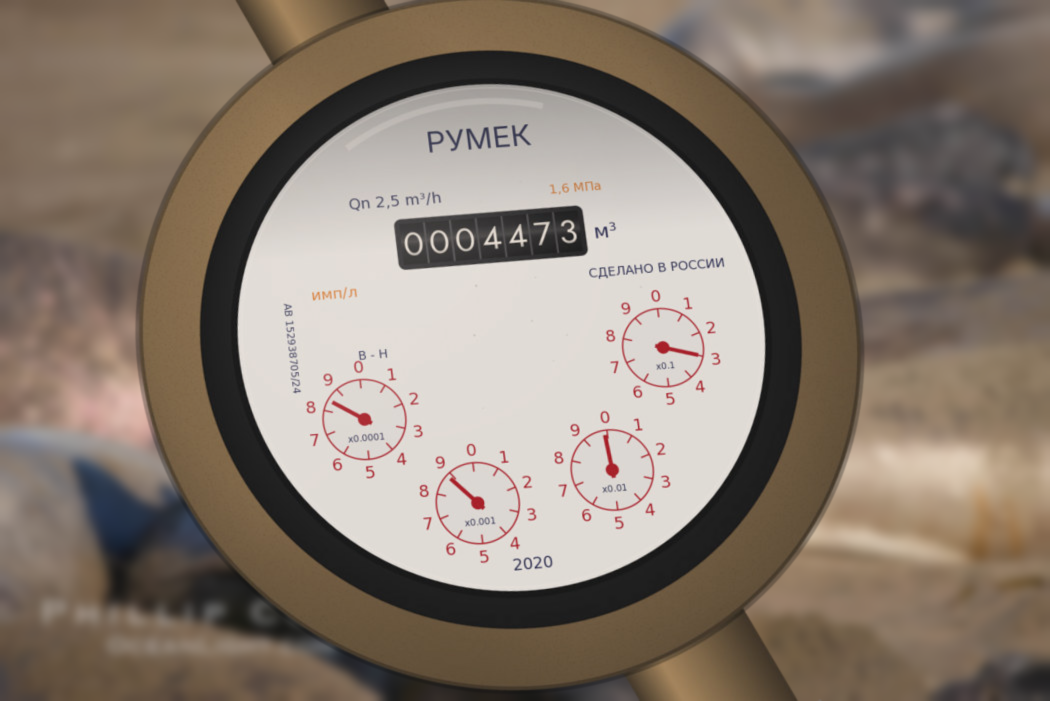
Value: 4473.2988 m³
